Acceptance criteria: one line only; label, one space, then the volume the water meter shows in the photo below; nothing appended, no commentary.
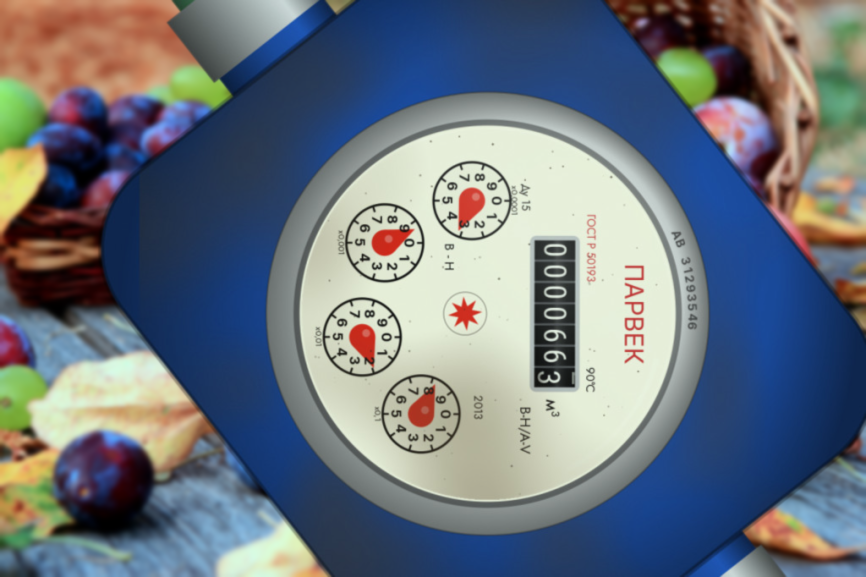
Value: 662.8193 m³
